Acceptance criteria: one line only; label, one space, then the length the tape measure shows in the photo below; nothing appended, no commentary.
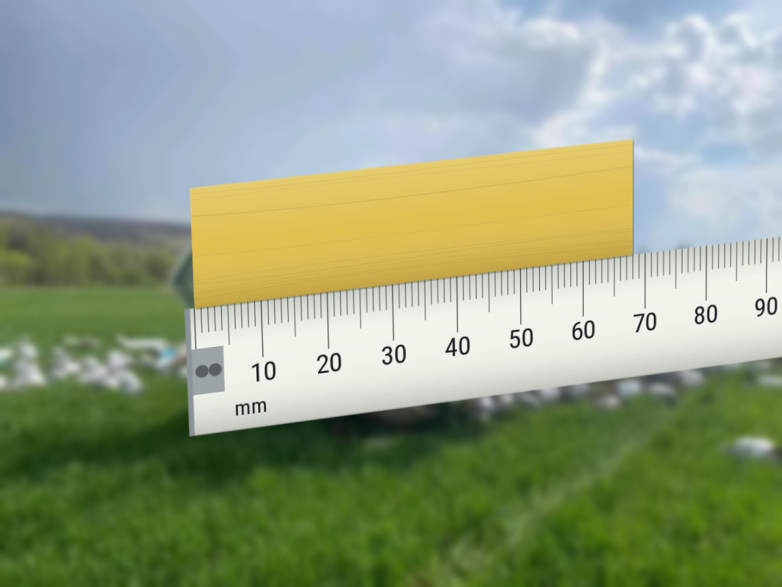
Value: 68 mm
